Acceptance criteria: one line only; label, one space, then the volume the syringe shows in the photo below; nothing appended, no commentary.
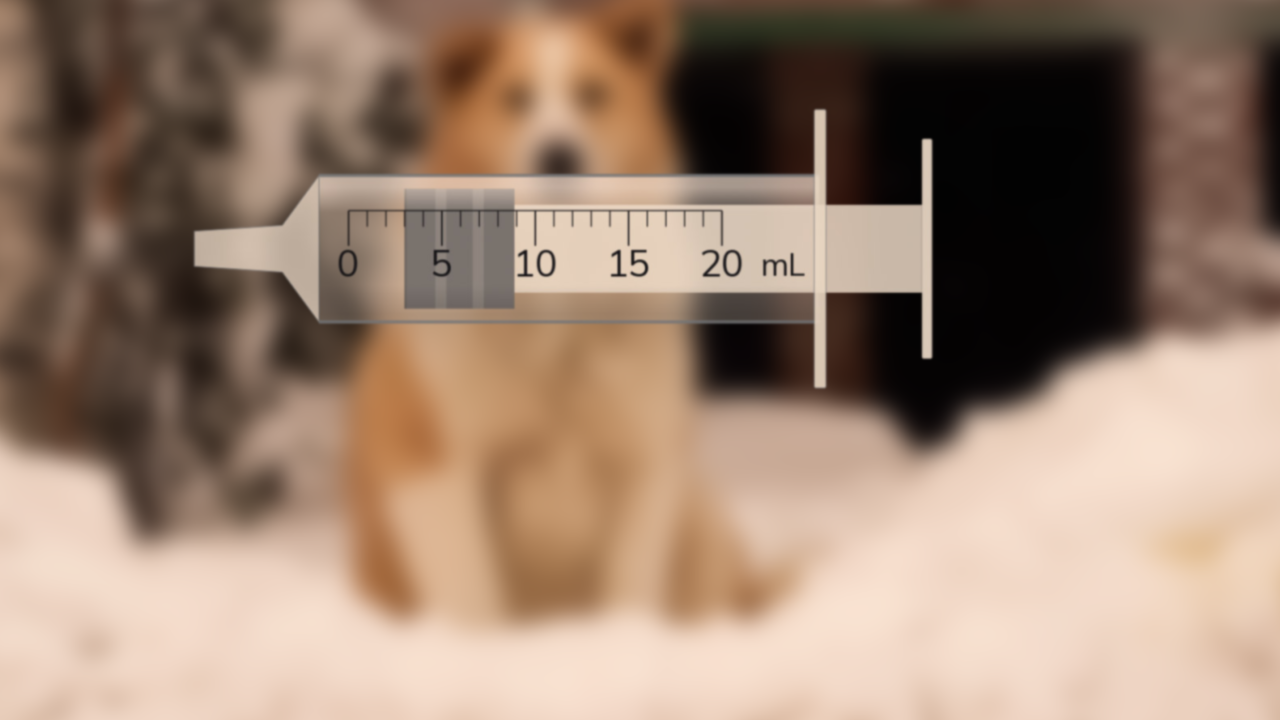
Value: 3 mL
